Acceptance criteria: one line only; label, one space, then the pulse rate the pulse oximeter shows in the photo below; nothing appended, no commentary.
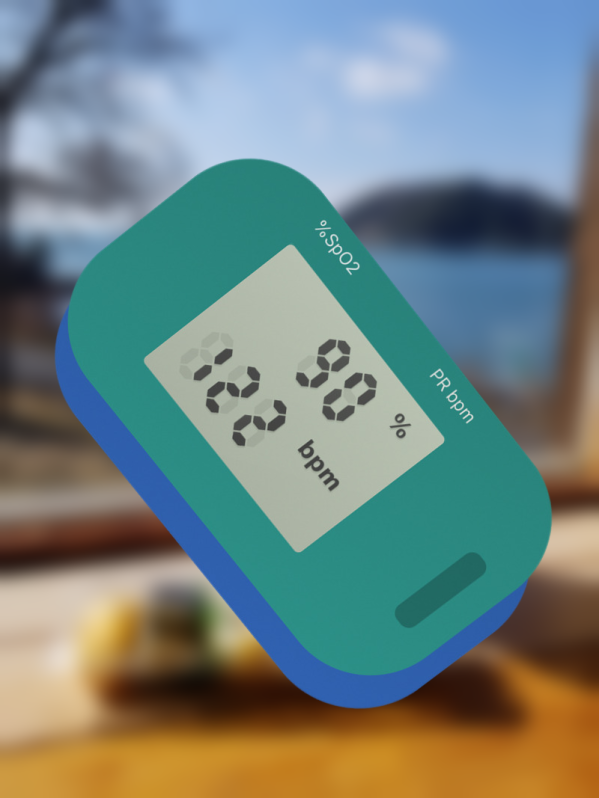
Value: 122 bpm
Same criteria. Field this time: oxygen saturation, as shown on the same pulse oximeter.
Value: 90 %
